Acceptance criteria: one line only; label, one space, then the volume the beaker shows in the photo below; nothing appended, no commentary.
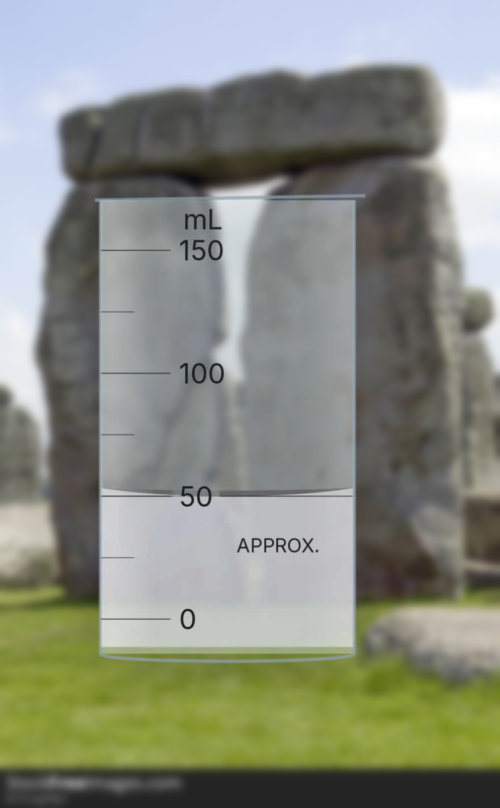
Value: 50 mL
